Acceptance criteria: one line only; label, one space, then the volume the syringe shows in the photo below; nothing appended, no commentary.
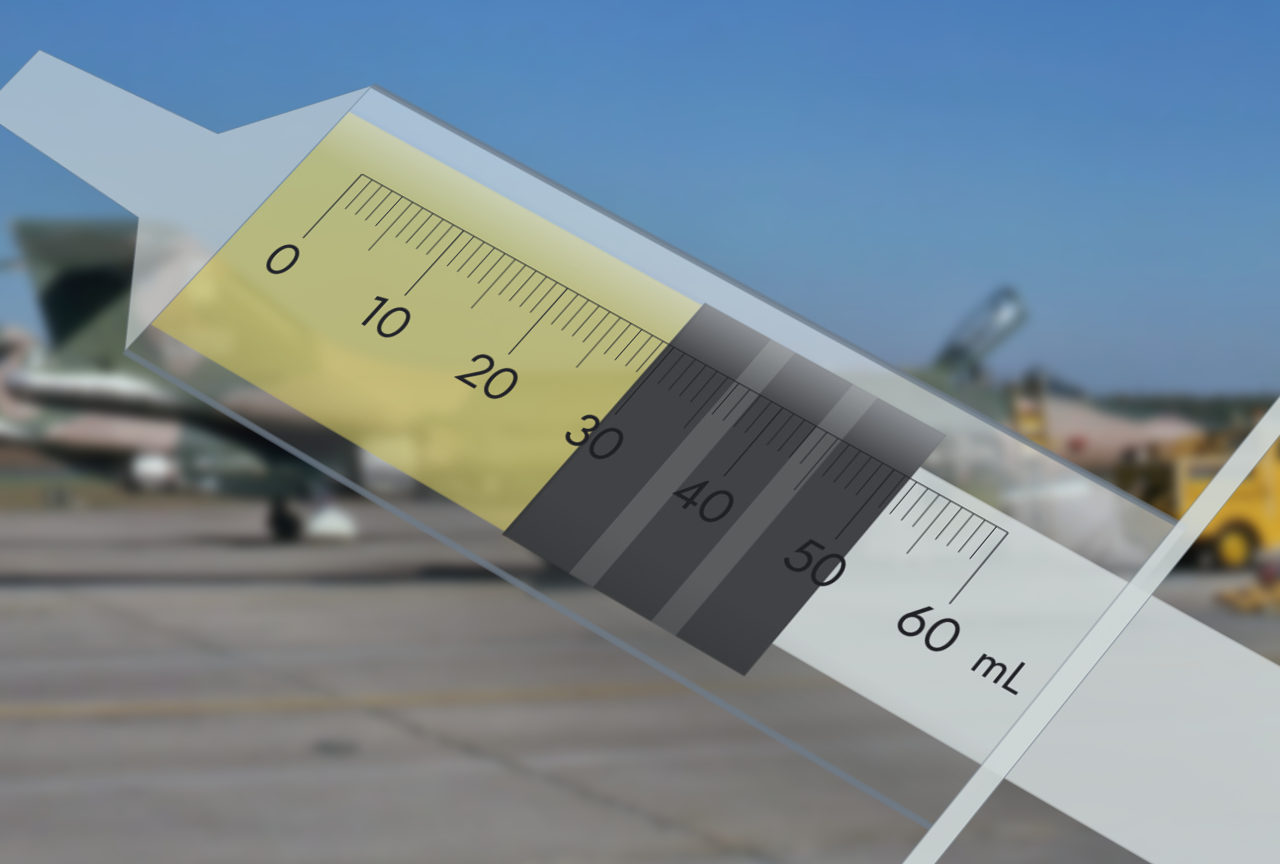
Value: 29.5 mL
